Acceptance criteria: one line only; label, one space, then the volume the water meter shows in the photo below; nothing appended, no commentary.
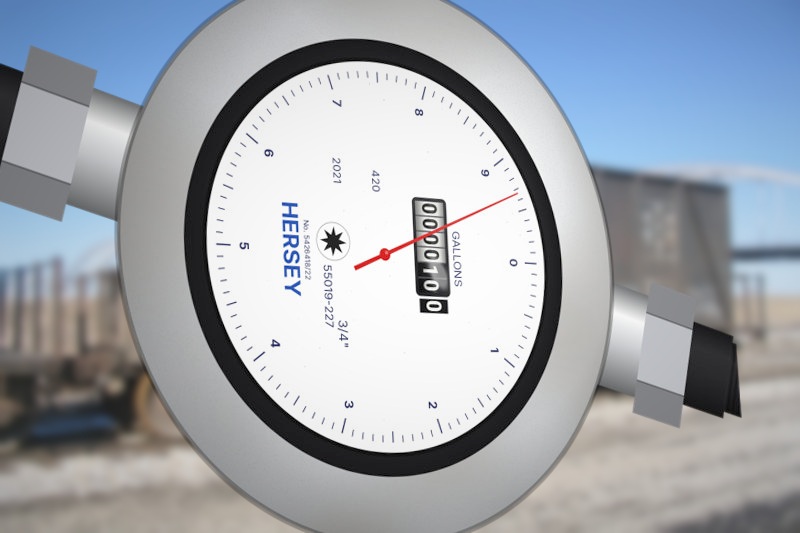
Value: 99.3 gal
